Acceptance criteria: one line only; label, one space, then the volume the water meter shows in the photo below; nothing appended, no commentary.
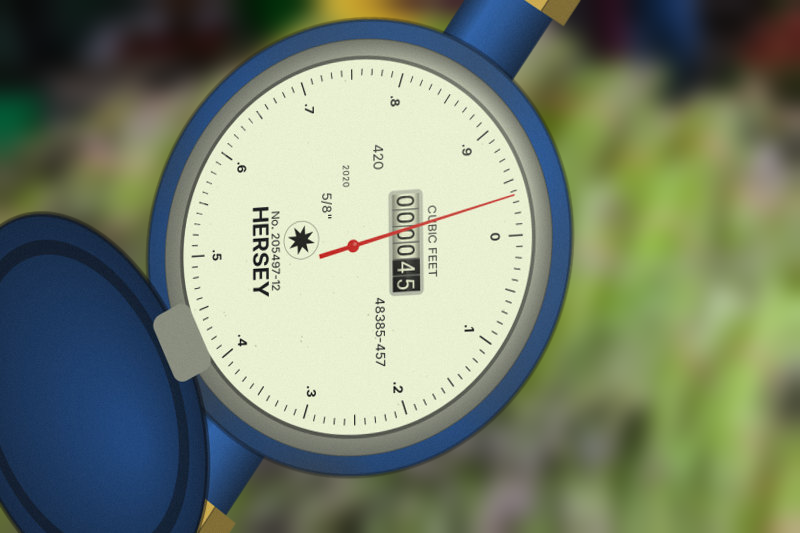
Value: 44.96 ft³
